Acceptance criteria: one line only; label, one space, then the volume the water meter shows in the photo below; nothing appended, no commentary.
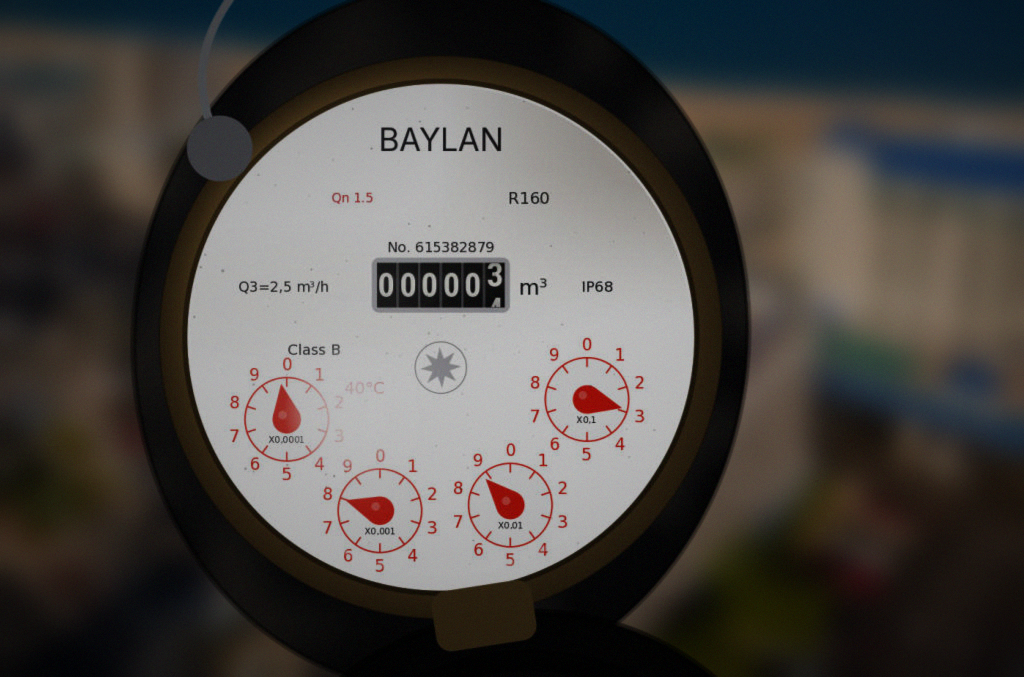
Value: 3.2879 m³
